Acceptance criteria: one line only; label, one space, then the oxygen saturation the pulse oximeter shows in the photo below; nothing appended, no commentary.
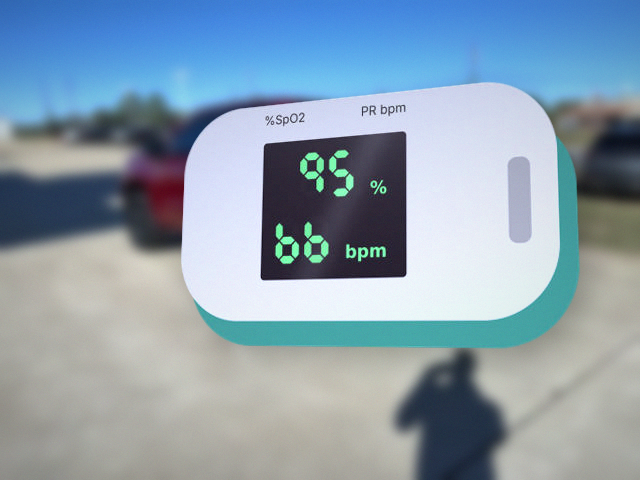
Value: 95 %
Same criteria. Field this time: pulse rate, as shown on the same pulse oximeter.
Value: 66 bpm
